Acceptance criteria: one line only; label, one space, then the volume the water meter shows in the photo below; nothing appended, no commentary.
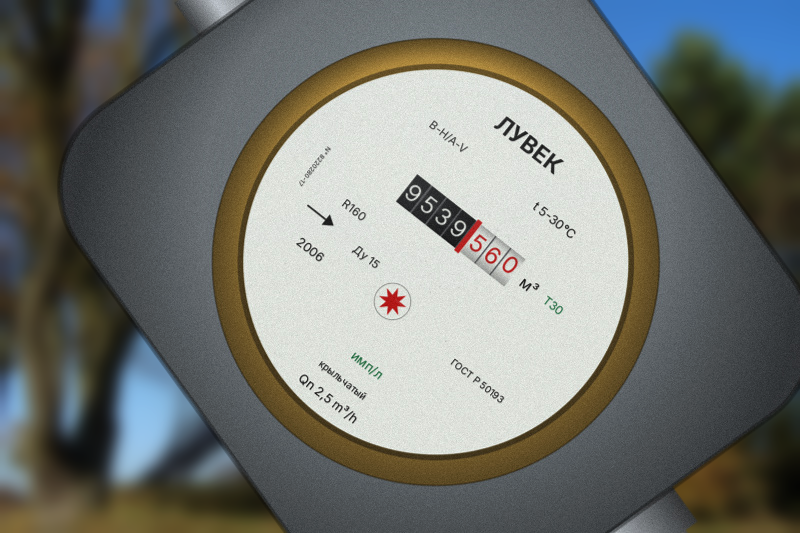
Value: 9539.560 m³
